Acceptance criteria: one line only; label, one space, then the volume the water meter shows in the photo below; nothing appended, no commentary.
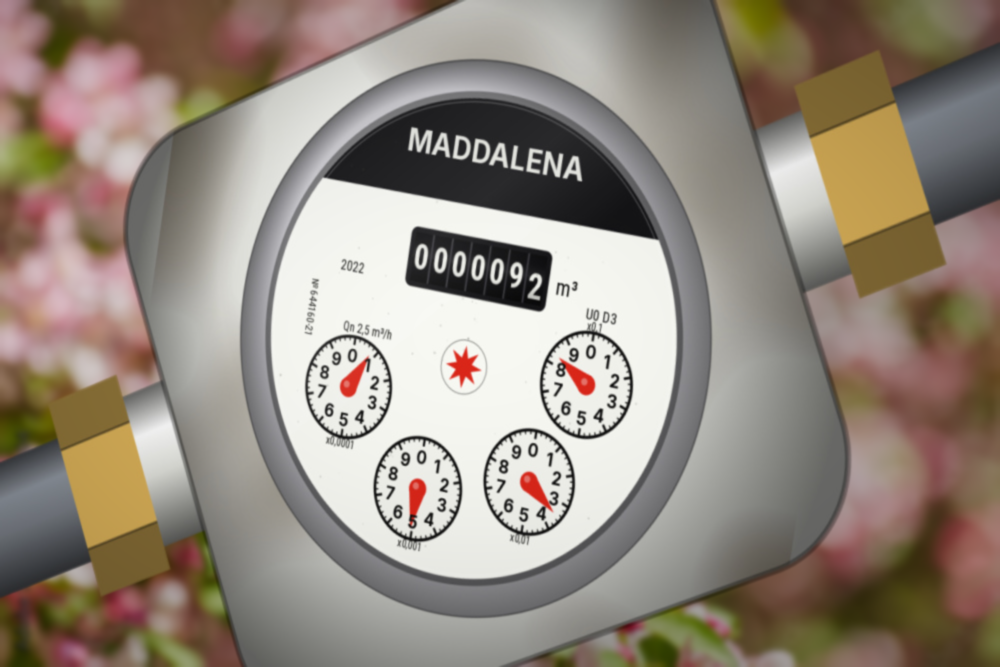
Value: 91.8350 m³
